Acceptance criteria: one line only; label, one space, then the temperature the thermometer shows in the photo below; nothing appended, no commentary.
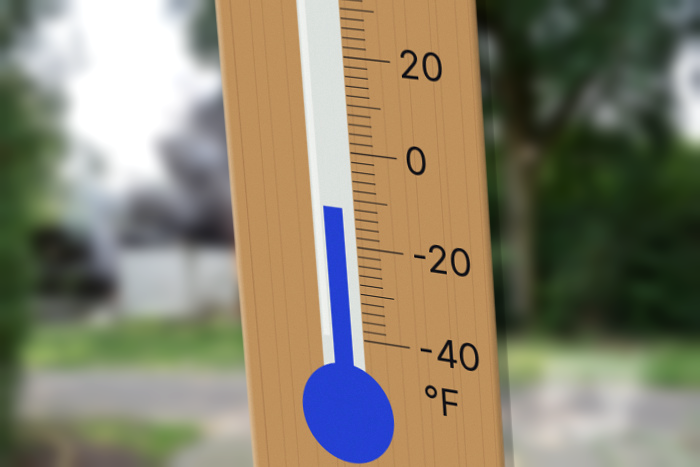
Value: -12 °F
